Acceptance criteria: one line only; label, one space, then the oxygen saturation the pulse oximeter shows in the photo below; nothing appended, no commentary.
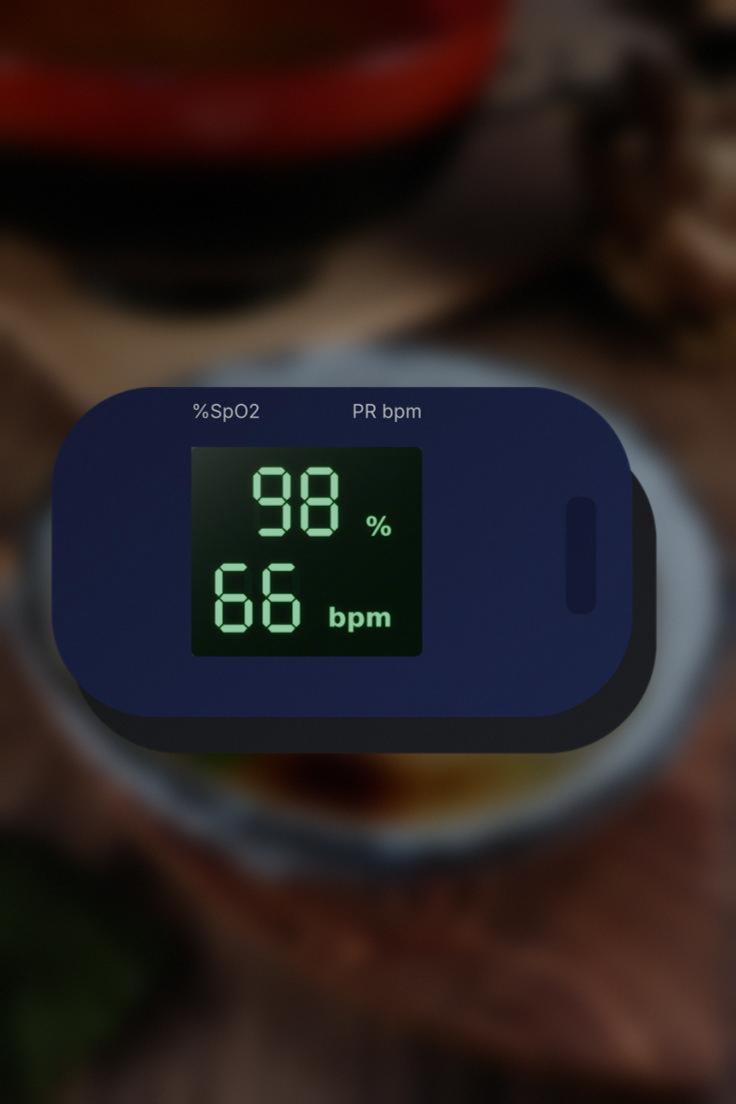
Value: 98 %
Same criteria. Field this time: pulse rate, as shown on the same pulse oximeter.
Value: 66 bpm
